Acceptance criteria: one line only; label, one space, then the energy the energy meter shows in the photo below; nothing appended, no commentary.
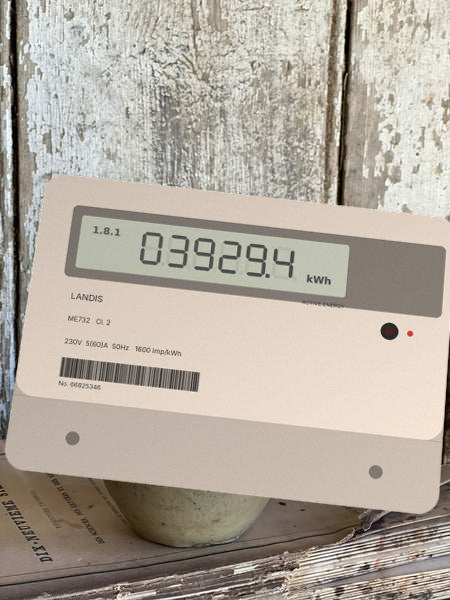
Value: 3929.4 kWh
